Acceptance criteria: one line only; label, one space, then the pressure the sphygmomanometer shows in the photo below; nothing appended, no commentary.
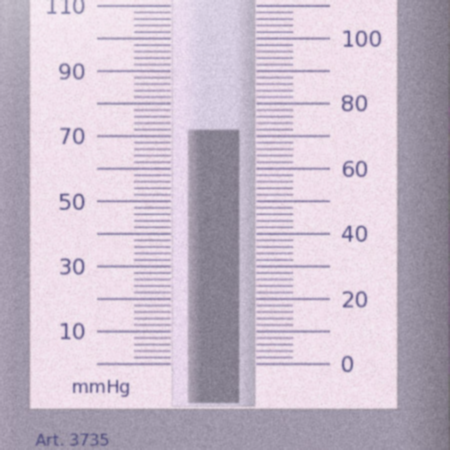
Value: 72 mmHg
